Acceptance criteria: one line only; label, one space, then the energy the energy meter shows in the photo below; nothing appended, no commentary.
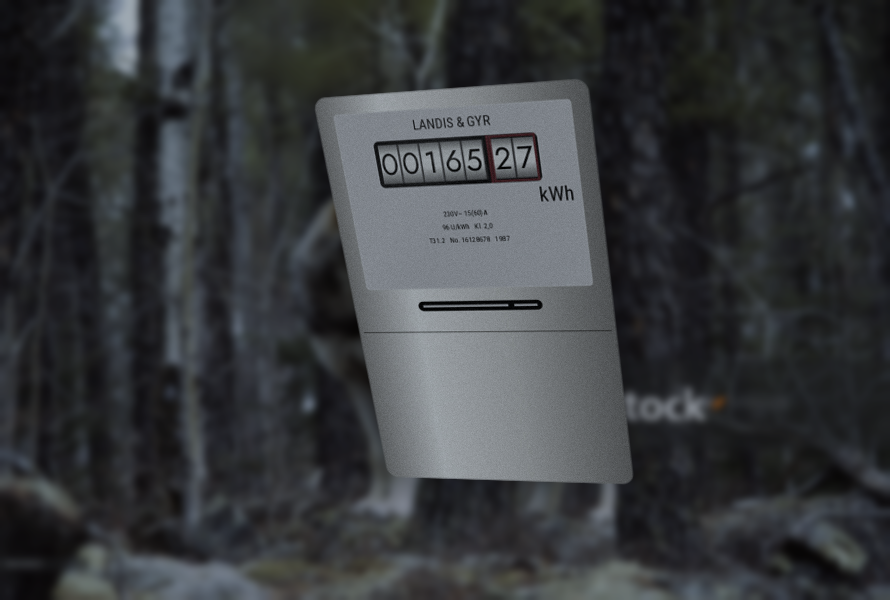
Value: 165.27 kWh
